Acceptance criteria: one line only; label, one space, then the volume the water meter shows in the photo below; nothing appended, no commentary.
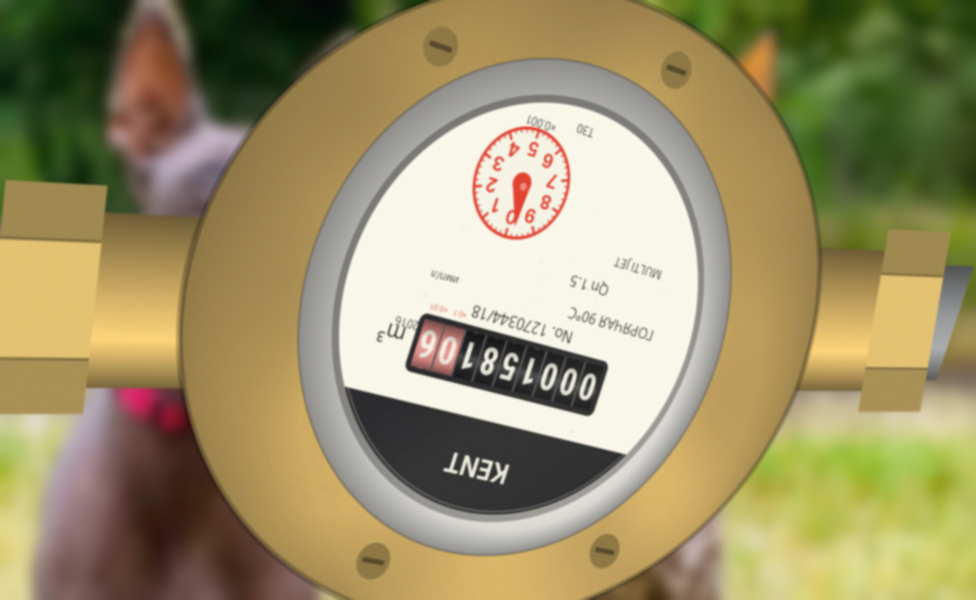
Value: 1581.059 m³
